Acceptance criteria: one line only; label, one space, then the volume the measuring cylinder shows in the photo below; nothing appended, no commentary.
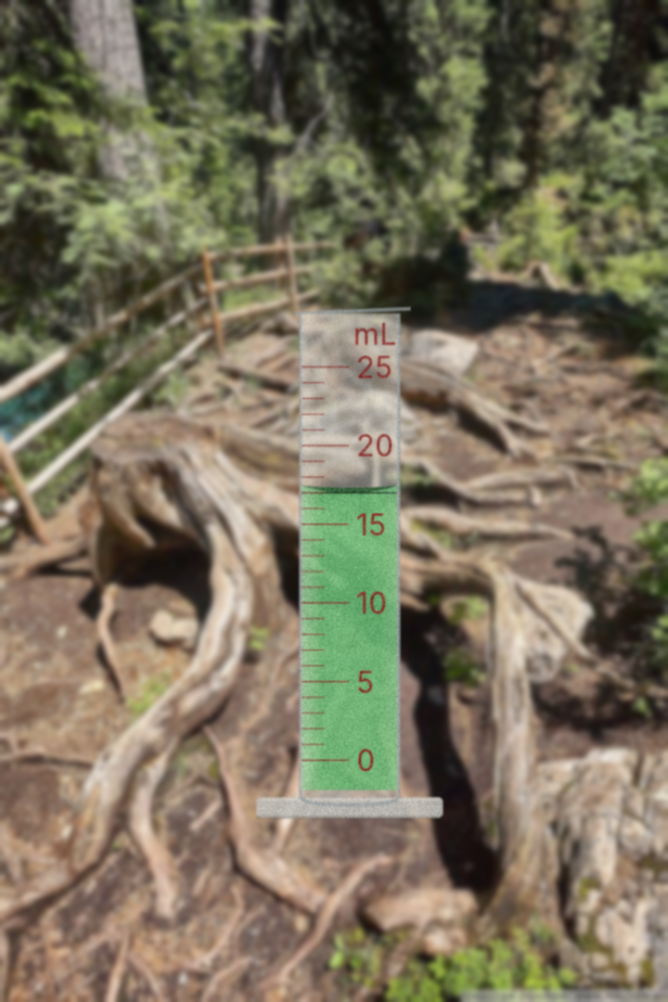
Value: 17 mL
